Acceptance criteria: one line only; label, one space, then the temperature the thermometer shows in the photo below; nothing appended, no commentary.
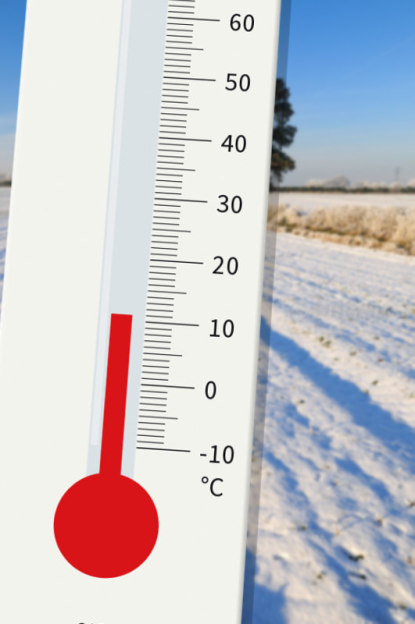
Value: 11 °C
